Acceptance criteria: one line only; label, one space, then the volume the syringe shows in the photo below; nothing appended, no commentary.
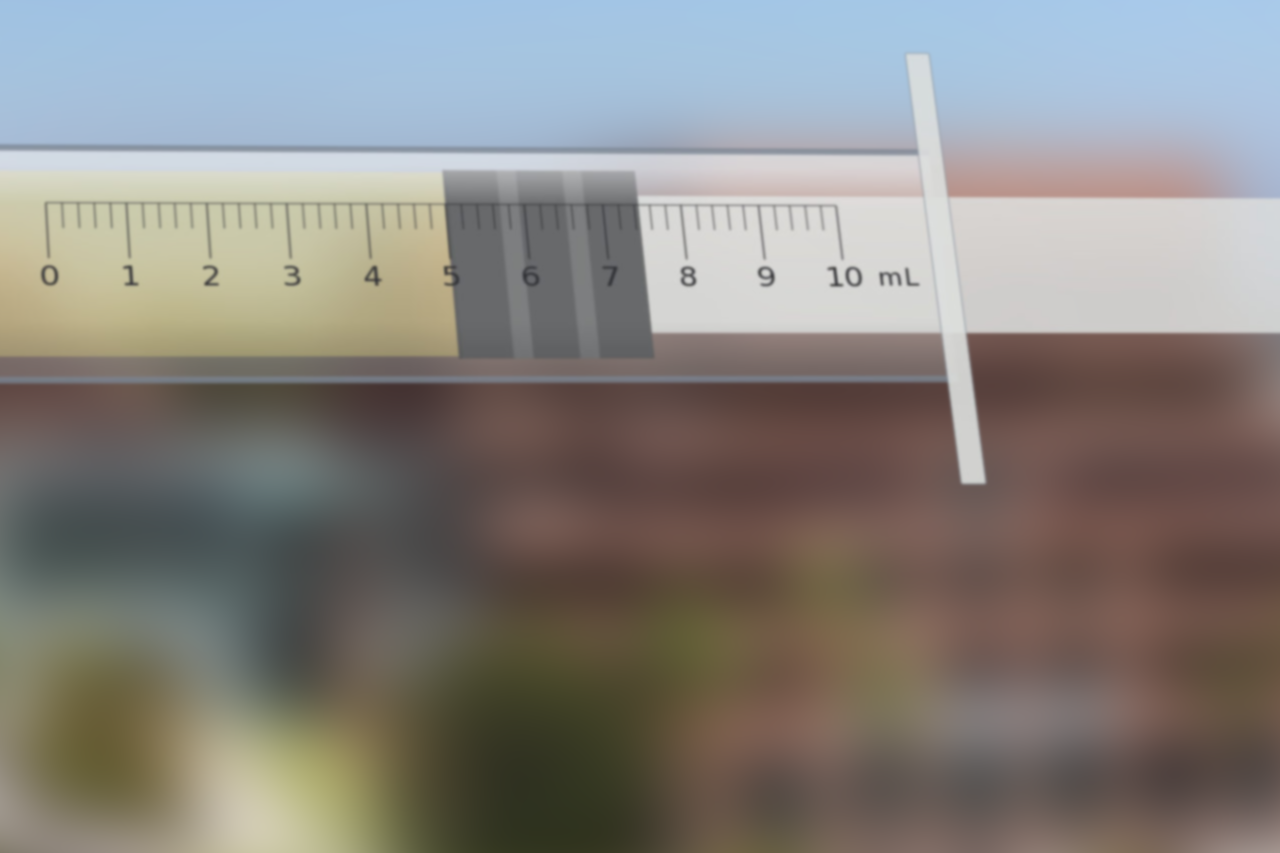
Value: 5 mL
